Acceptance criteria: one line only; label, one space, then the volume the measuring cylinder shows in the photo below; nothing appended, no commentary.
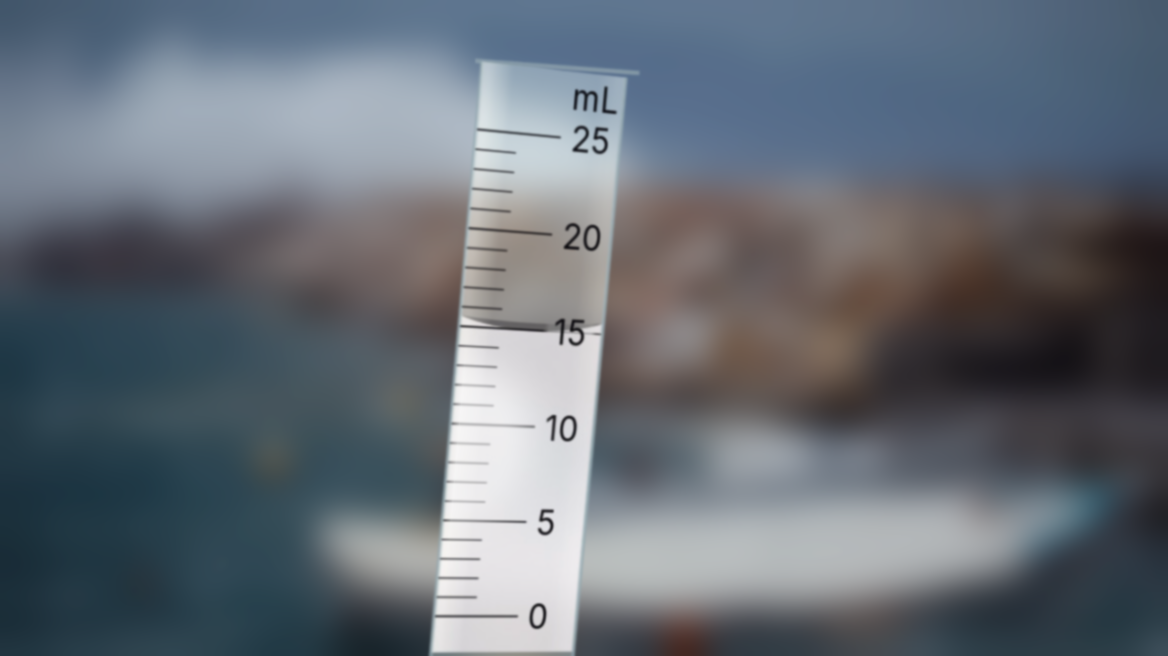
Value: 15 mL
